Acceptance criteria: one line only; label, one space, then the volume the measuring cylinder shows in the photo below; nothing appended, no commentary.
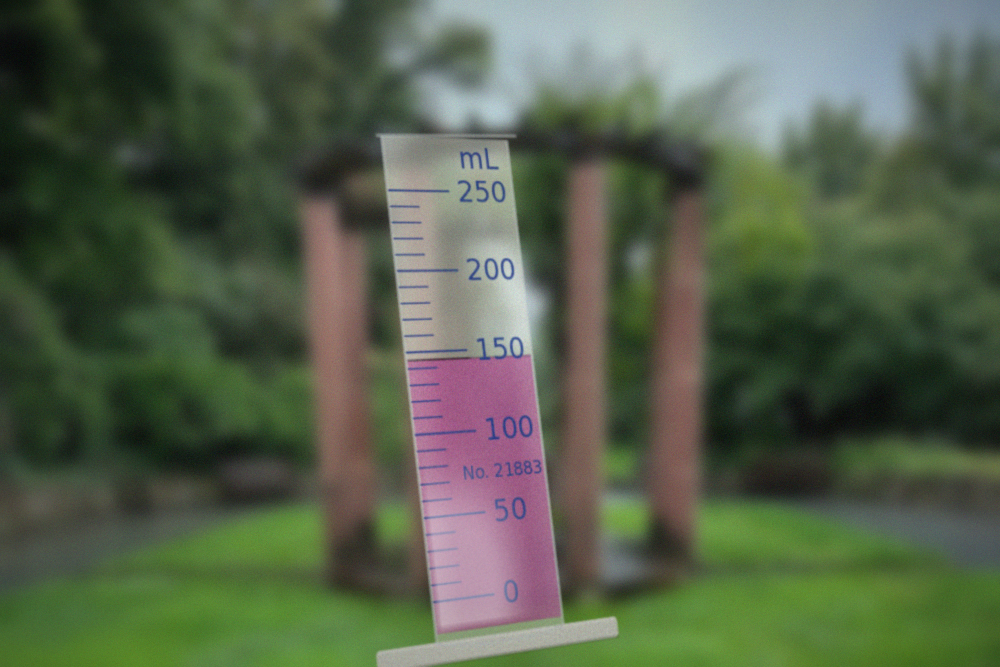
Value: 145 mL
